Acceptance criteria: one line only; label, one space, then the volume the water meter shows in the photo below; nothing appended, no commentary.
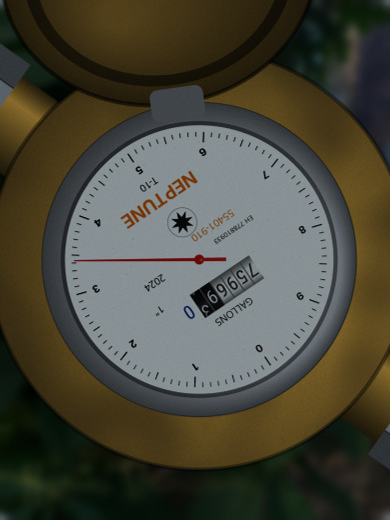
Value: 7596933.4 gal
